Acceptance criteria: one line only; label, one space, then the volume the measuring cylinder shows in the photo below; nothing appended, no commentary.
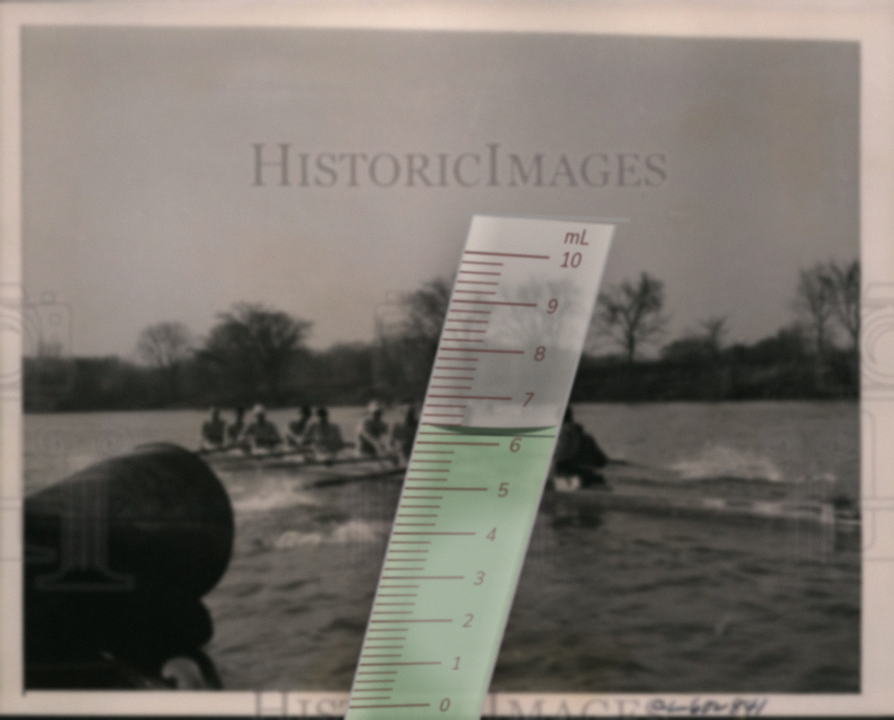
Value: 6.2 mL
